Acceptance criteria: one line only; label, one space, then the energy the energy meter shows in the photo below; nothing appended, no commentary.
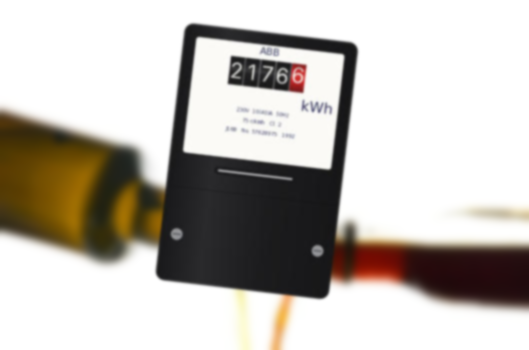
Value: 2176.6 kWh
